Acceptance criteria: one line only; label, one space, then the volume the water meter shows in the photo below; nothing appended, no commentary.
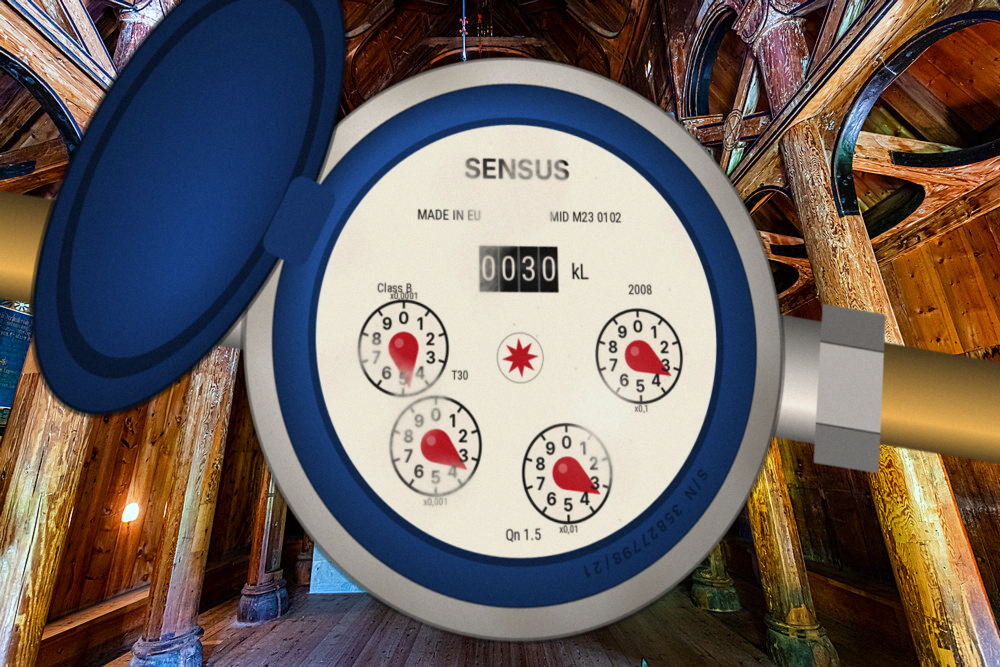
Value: 30.3334 kL
